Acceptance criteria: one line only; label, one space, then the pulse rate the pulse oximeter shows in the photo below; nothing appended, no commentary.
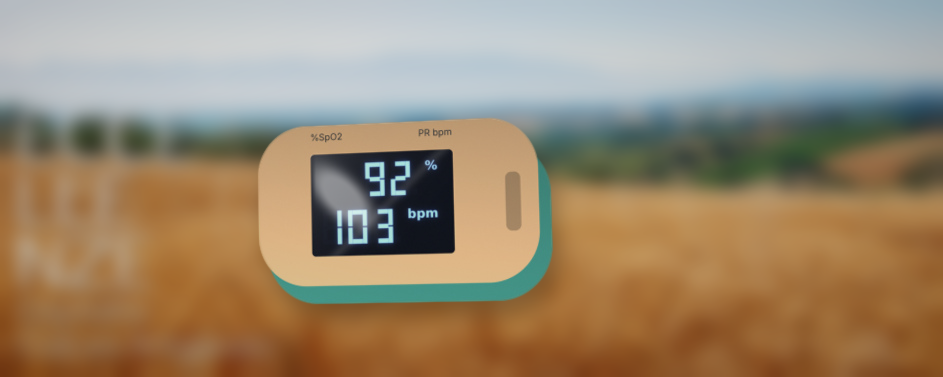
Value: 103 bpm
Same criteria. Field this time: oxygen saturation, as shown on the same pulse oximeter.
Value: 92 %
